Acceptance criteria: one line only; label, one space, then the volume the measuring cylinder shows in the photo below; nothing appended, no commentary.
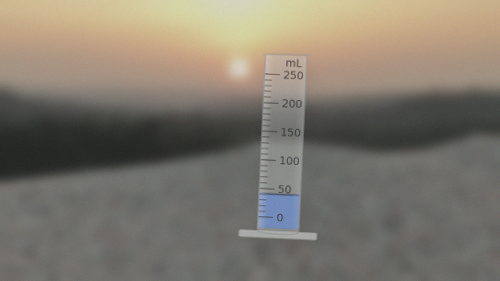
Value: 40 mL
